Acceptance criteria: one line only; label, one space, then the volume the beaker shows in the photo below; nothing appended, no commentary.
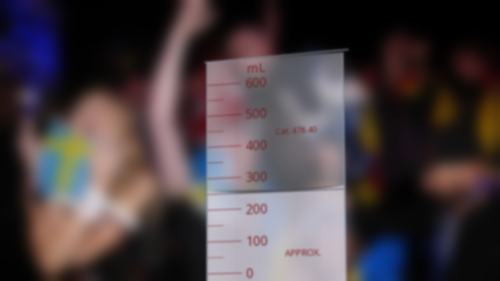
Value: 250 mL
